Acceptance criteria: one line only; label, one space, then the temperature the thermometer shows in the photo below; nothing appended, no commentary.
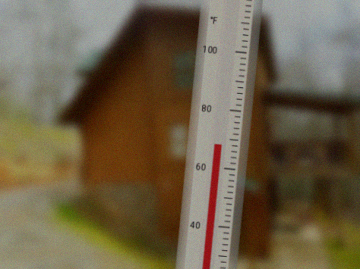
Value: 68 °F
